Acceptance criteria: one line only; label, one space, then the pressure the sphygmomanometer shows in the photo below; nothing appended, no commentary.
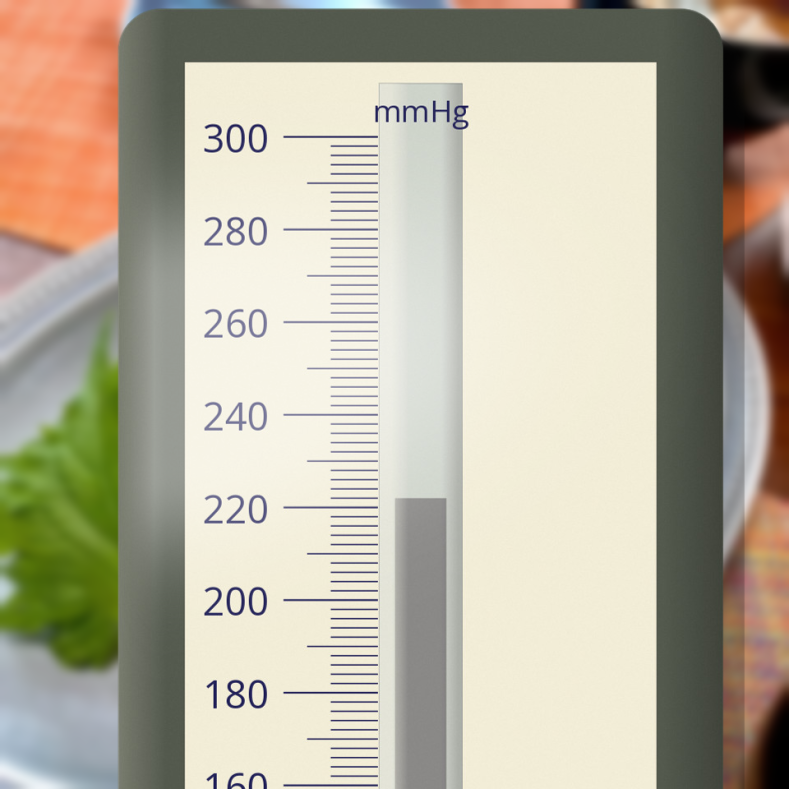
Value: 222 mmHg
